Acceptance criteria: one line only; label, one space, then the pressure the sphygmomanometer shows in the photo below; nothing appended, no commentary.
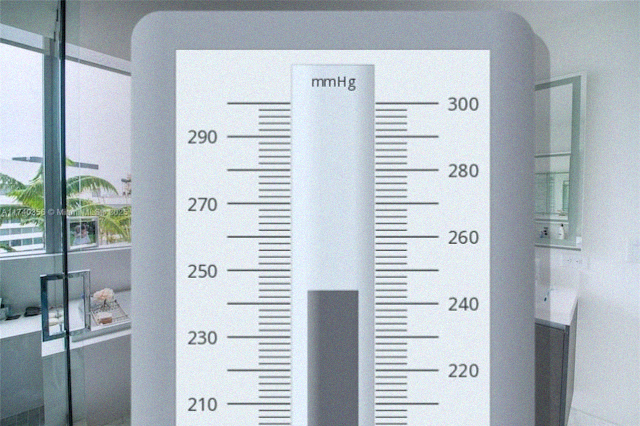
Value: 244 mmHg
